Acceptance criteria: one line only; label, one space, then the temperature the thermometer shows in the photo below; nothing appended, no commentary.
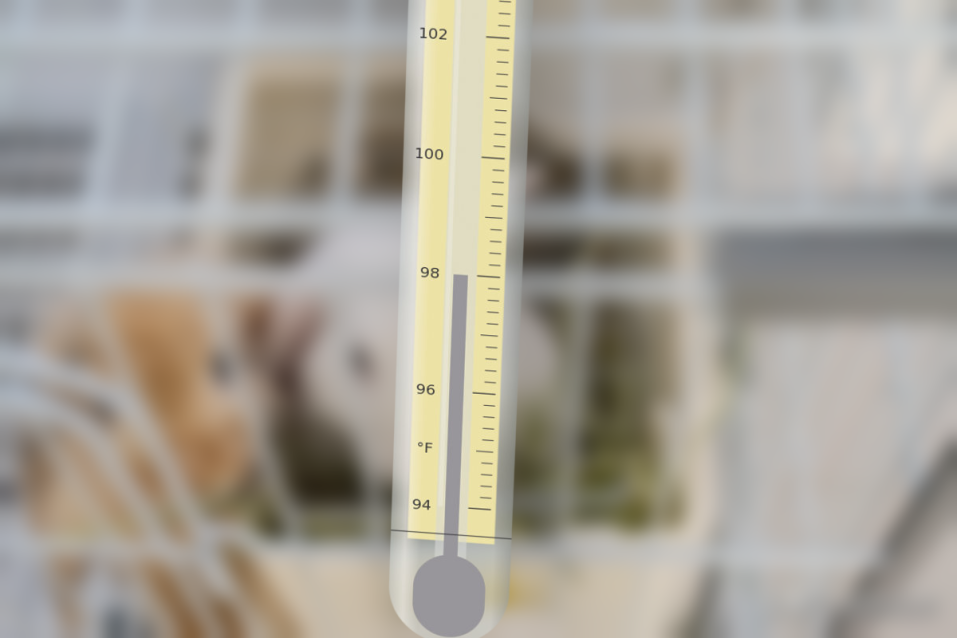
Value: 98 °F
